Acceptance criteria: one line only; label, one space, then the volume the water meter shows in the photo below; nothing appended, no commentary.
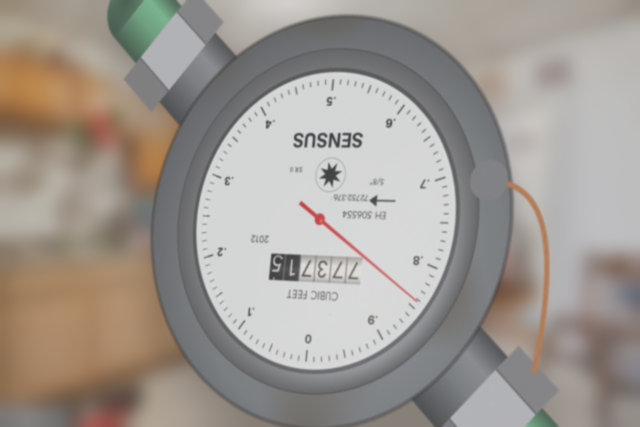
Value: 773714.84 ft³
